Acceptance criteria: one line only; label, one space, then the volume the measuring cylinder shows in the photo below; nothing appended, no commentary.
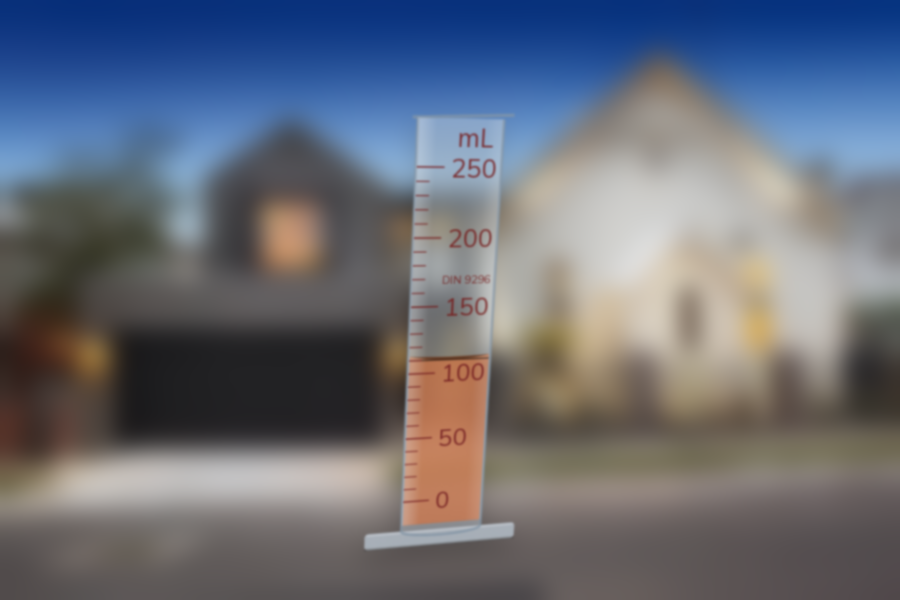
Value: 110 mL
